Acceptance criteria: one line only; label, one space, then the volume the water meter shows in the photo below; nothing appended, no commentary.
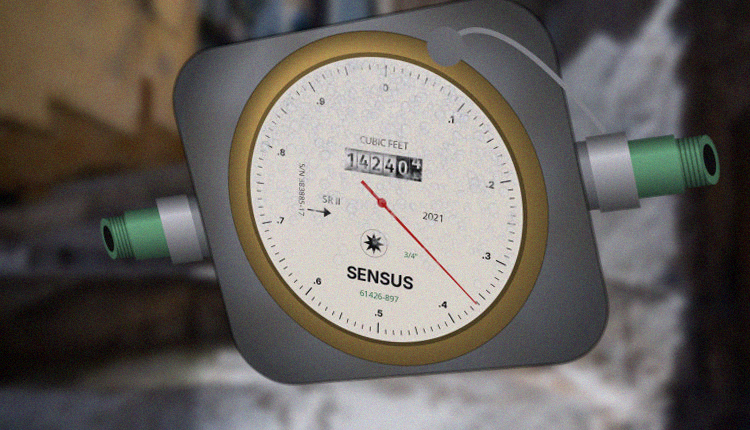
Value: 142404.36 ft³
